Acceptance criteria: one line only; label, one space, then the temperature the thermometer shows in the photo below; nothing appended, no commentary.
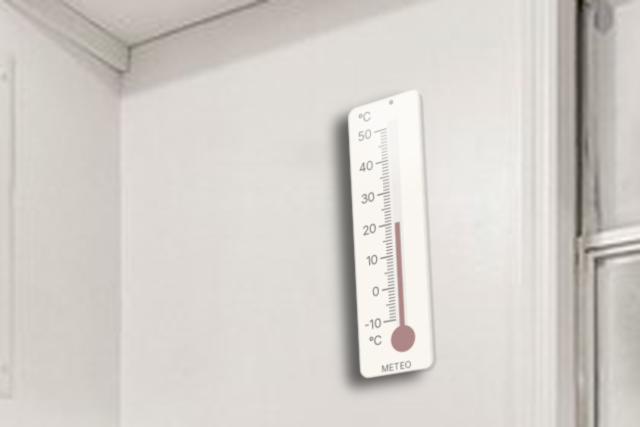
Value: 20 °C
